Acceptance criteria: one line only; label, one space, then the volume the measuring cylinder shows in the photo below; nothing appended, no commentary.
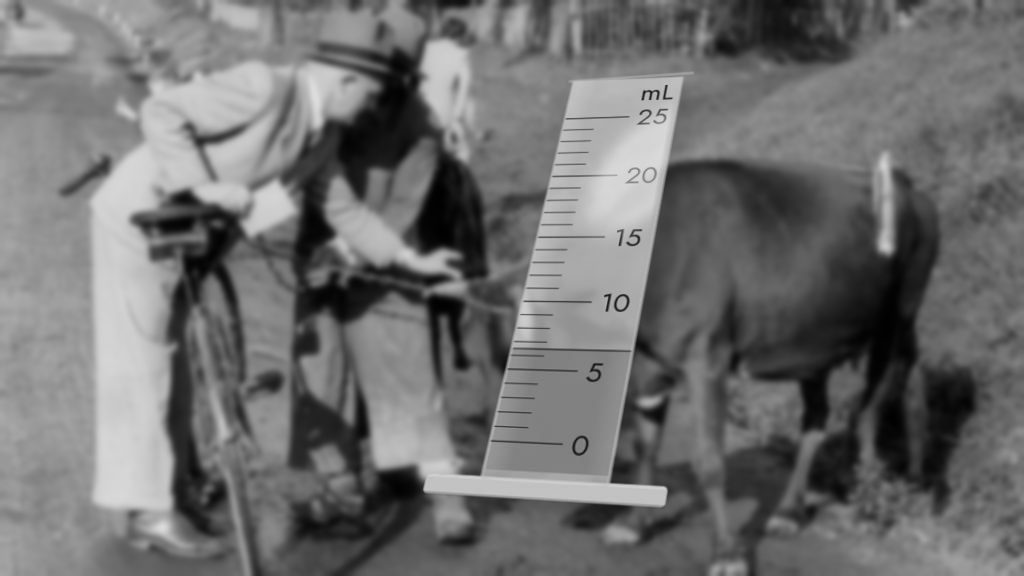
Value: 6.5 mL
